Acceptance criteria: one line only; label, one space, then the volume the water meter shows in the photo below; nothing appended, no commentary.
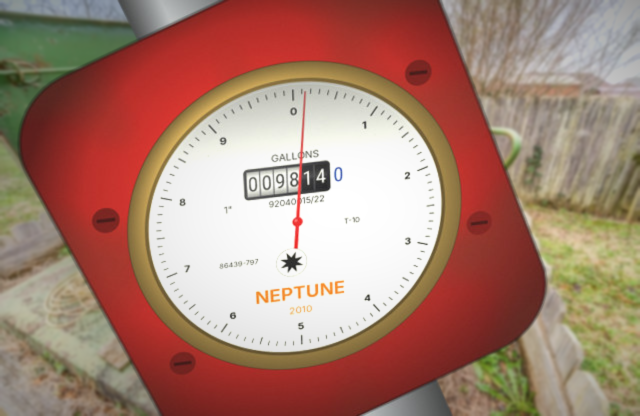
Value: 98140.1 gal
